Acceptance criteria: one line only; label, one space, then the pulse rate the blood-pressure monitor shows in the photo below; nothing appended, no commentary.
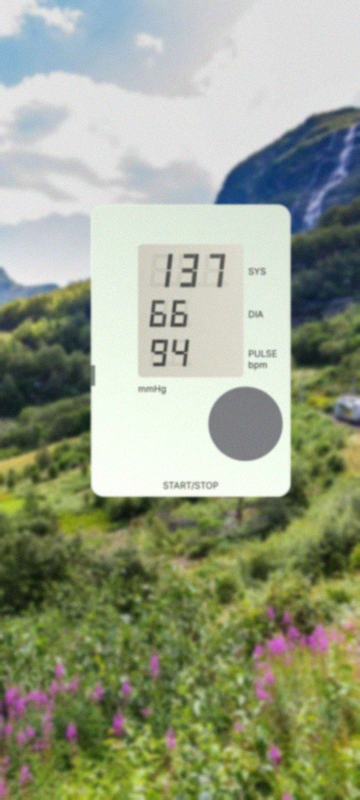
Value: 94 bpm
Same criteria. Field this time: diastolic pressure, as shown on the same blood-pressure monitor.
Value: 66 mmHg
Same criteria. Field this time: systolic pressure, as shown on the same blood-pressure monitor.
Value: 137 mmHg
